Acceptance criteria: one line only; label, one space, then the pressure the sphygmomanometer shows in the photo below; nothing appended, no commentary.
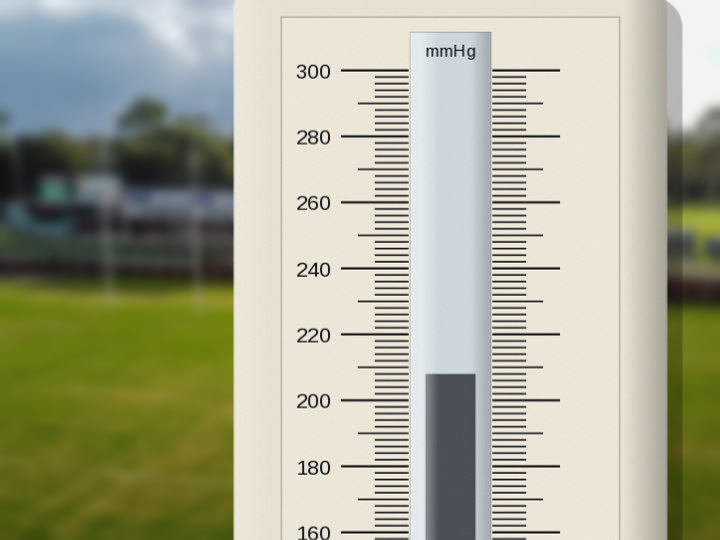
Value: 208 mmHg
